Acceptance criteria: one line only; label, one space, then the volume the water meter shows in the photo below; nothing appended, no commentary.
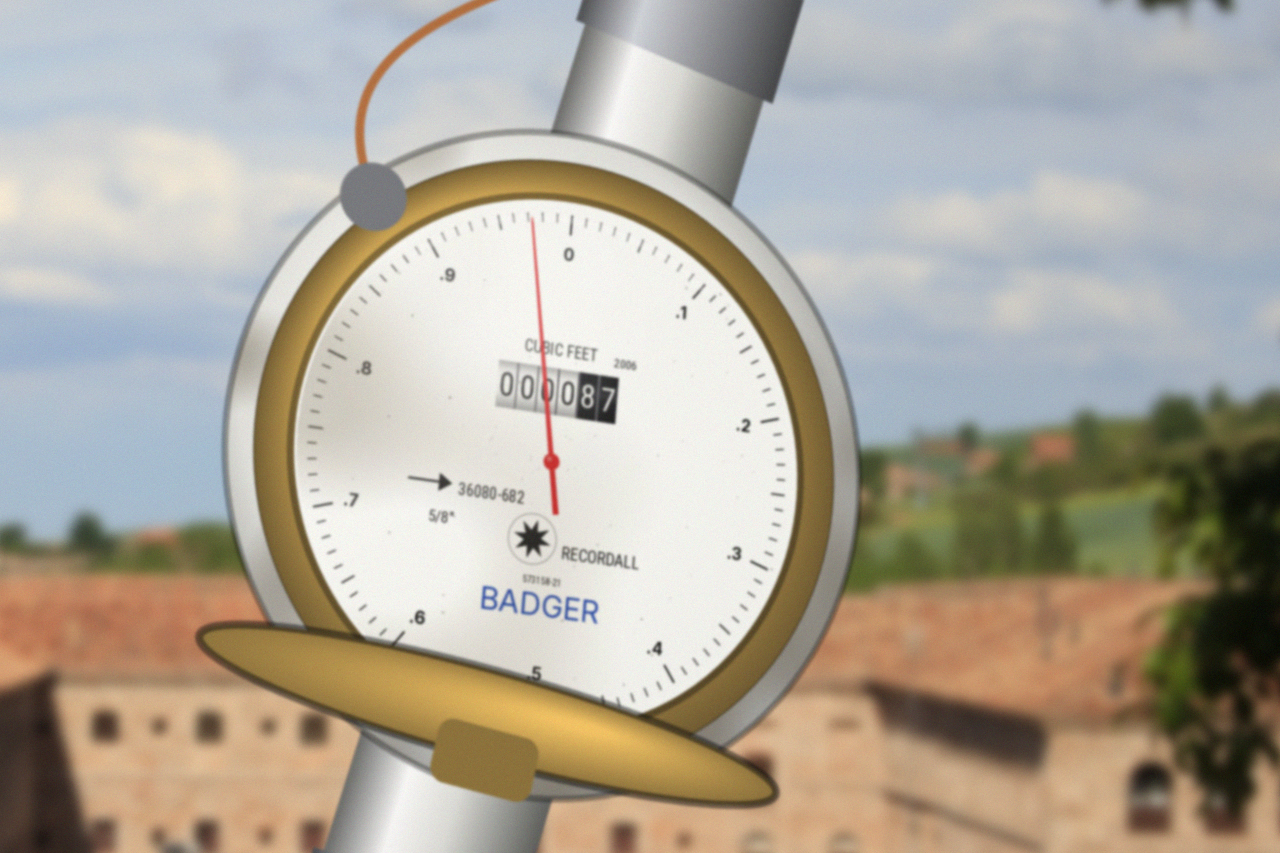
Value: 86.97 ft³
